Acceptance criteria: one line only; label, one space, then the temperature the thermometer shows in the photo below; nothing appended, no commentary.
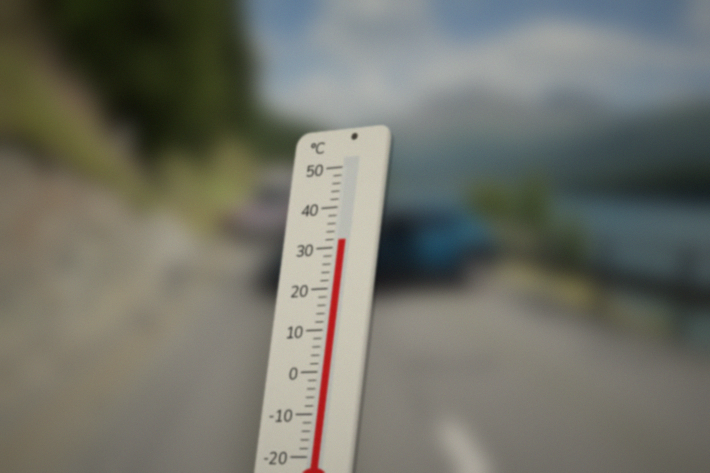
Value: 32 °C
